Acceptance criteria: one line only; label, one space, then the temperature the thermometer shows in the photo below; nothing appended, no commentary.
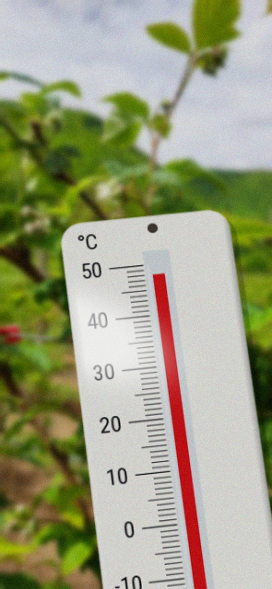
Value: 48 °C
